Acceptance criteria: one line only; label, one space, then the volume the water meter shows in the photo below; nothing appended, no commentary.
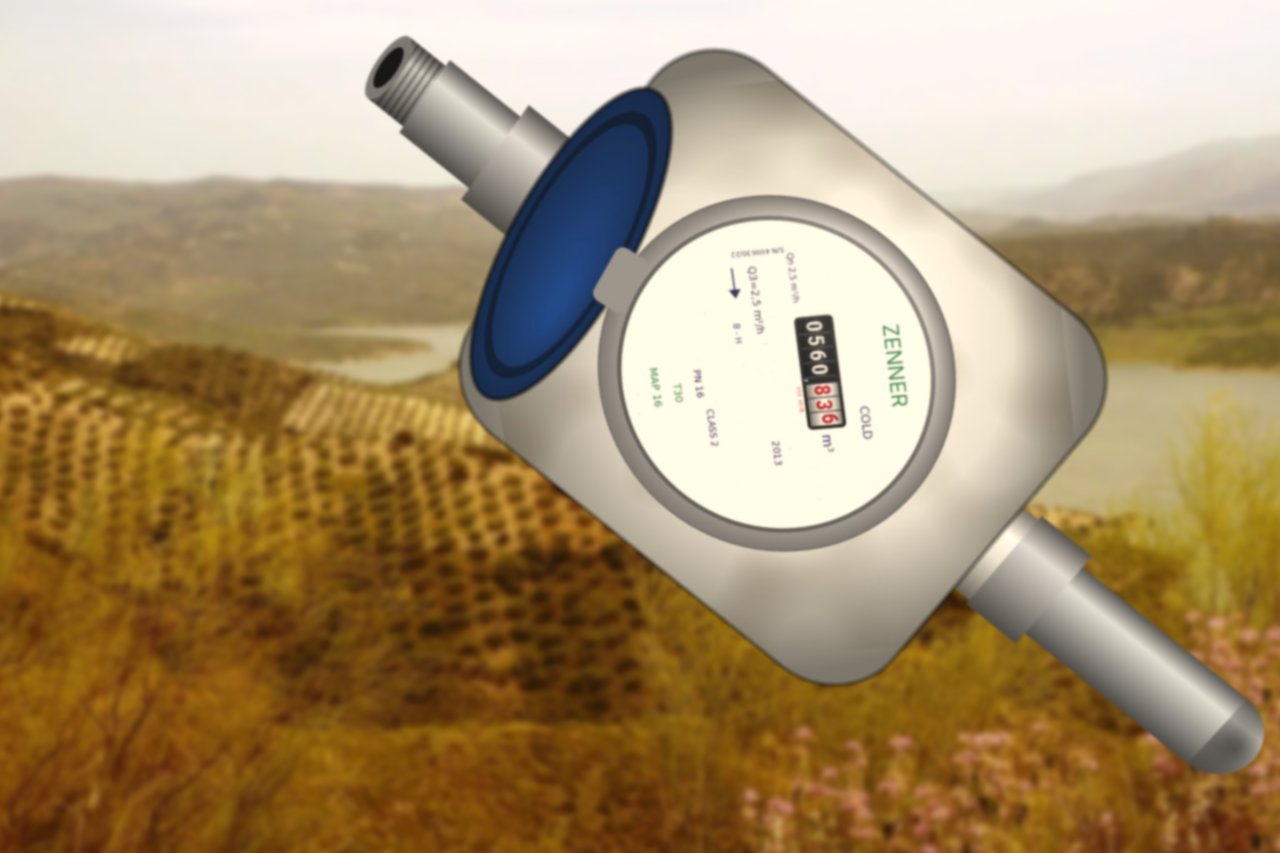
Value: 560.836 m³
